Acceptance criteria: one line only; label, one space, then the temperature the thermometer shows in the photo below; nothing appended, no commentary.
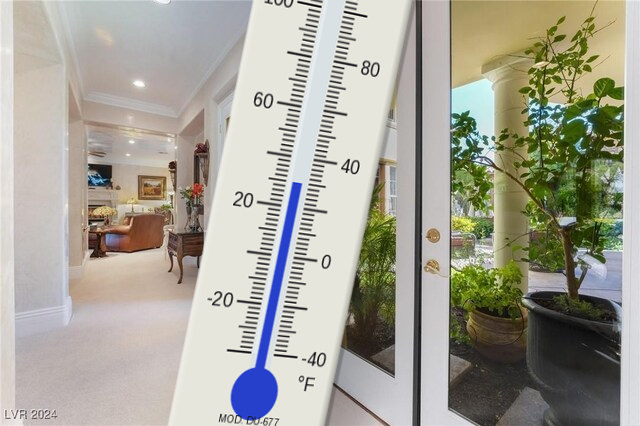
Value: 30 °F
